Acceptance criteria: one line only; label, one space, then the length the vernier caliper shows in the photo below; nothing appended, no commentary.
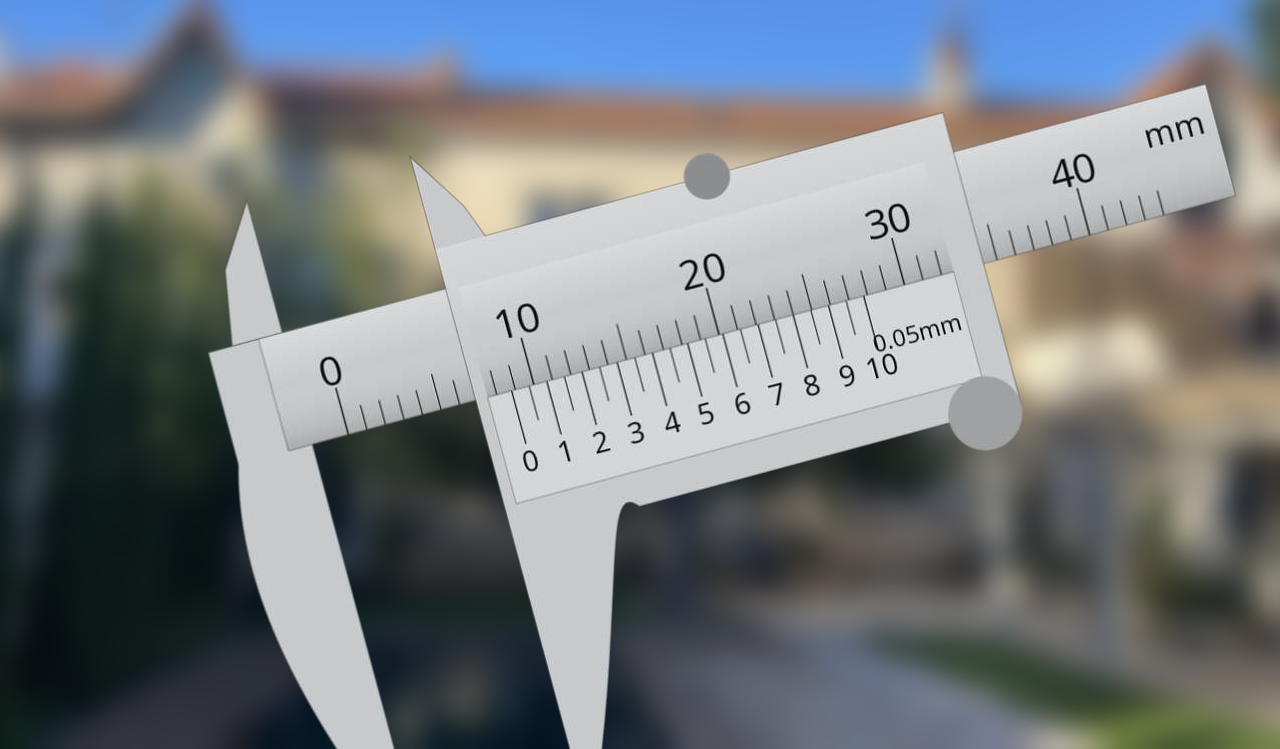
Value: 8.8 mm
